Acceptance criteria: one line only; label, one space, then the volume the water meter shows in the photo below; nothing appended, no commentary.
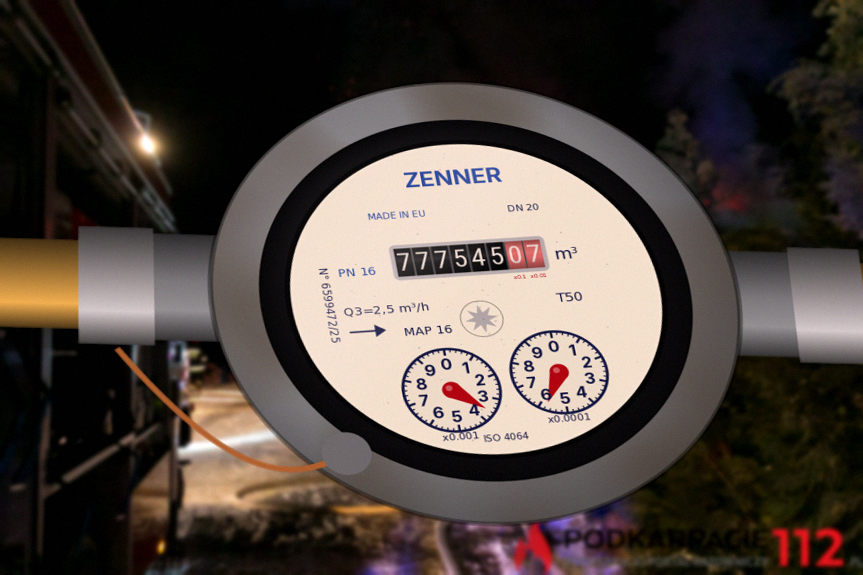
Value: 777545.0735 m³
